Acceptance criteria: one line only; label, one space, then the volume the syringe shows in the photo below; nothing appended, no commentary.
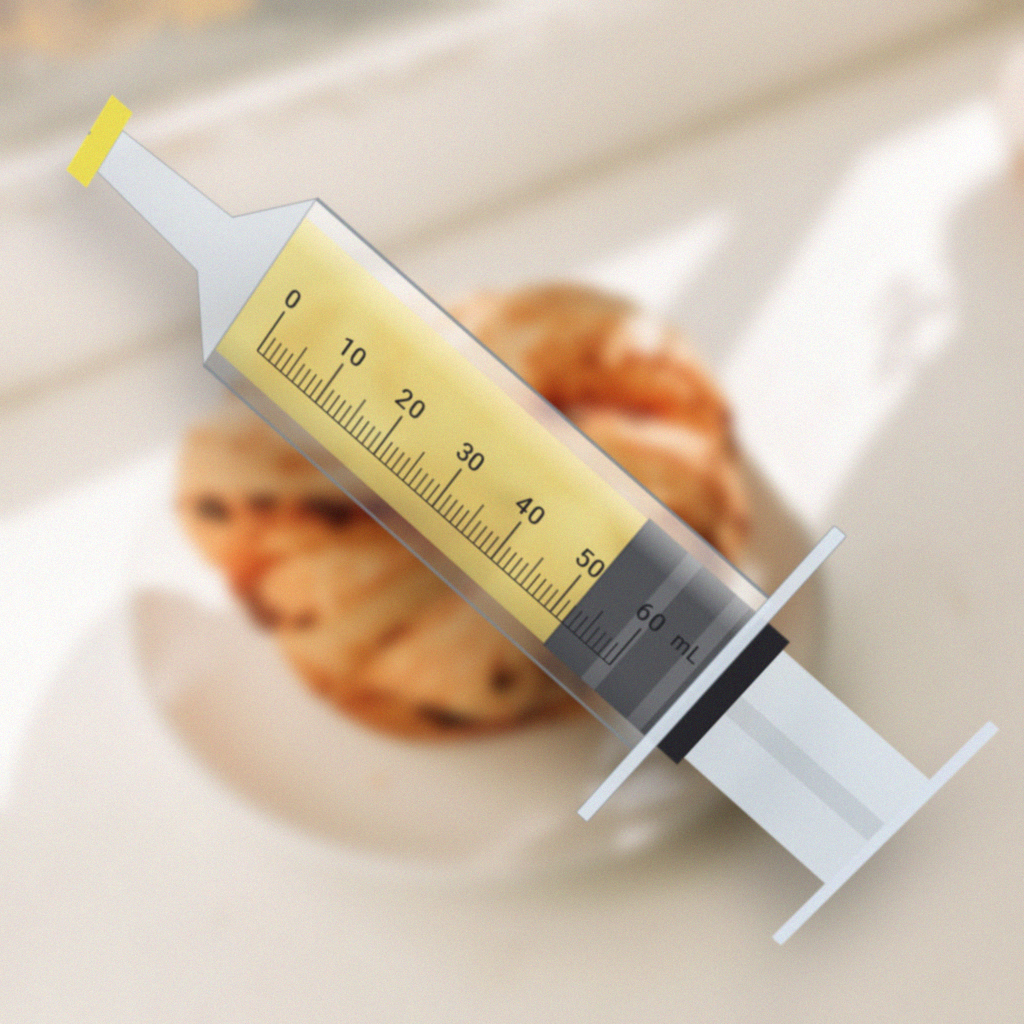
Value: 52 mL
